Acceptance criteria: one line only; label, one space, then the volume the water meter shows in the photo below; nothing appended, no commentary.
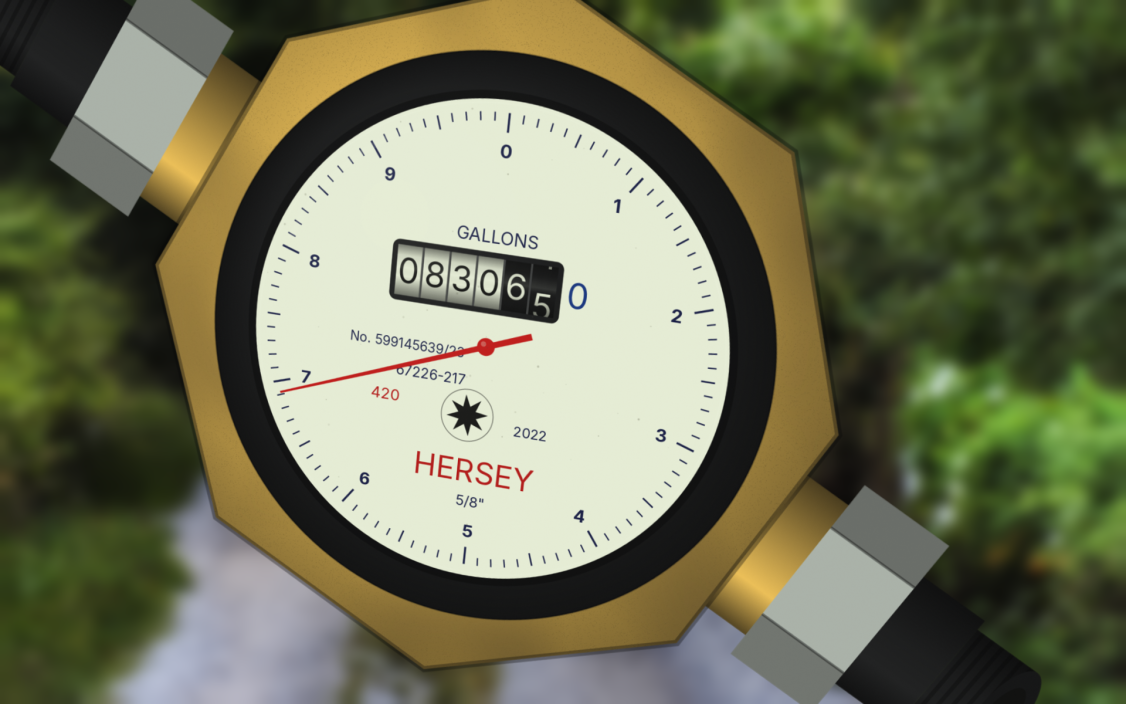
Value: 830646.9 gal
